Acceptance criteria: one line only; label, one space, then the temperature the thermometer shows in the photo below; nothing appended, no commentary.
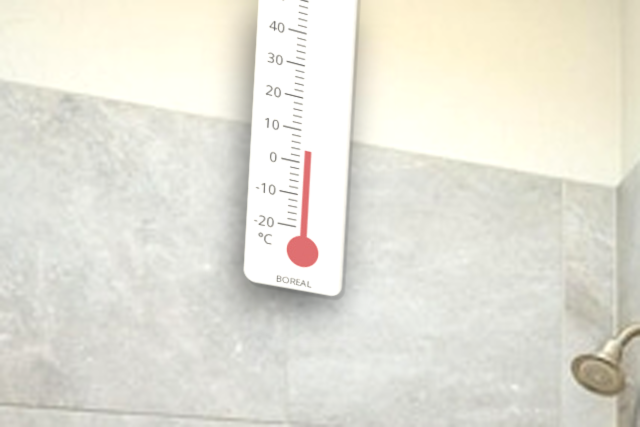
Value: 4 °C
